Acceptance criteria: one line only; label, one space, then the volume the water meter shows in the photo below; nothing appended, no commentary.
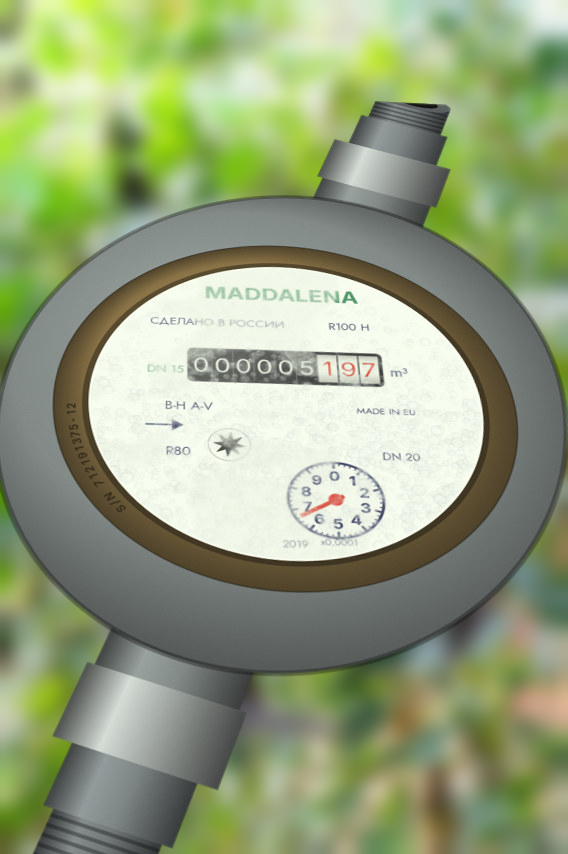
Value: 5.1976 m³
